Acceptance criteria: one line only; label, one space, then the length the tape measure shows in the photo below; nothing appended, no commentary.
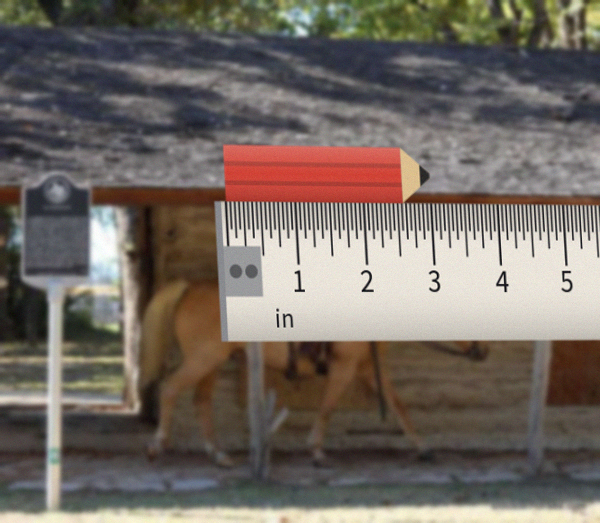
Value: 3 in
